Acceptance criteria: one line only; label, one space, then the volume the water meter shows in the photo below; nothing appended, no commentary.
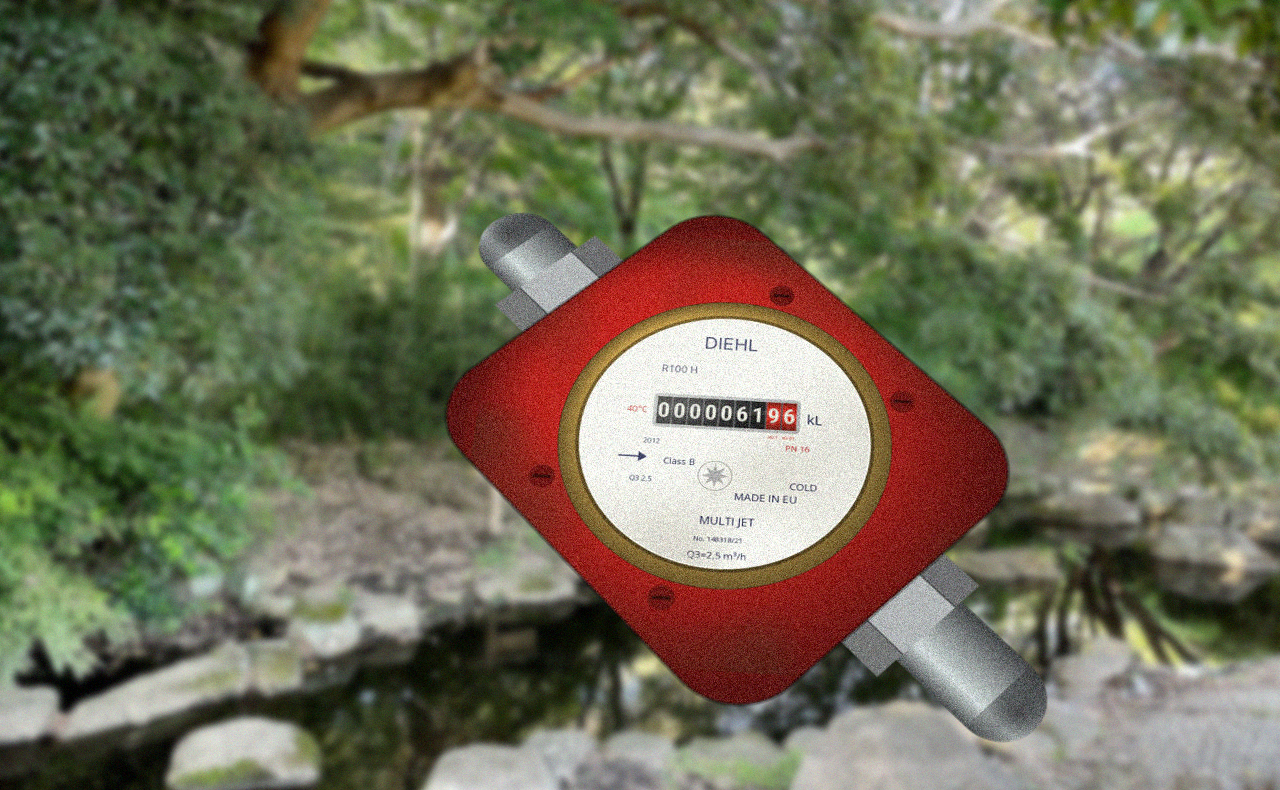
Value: 61.96 kL
